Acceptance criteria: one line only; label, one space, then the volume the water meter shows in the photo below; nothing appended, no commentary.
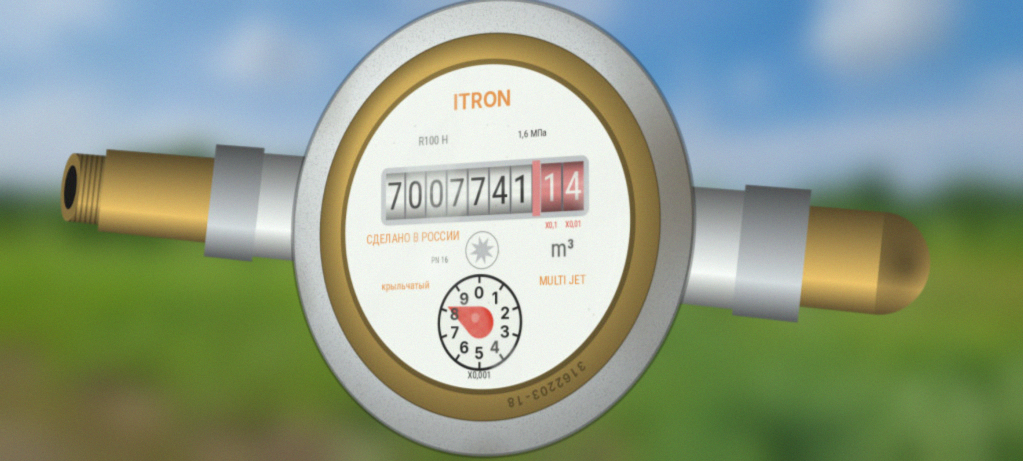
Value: 7007741.148 m³
